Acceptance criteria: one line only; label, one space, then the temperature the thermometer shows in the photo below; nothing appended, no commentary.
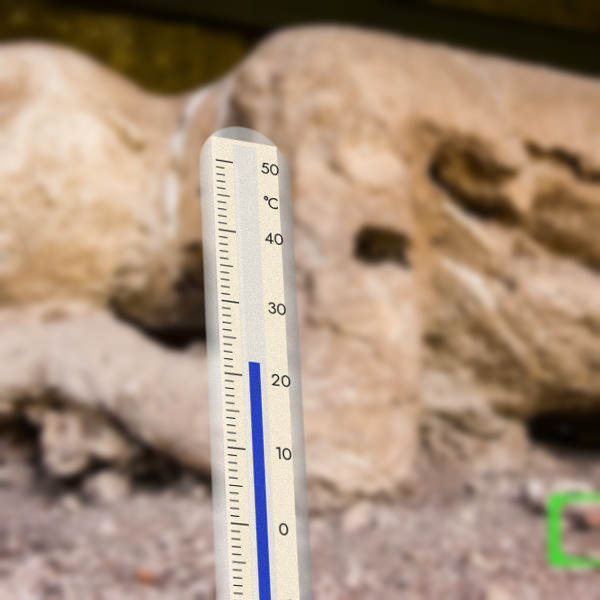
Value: 22 °C
